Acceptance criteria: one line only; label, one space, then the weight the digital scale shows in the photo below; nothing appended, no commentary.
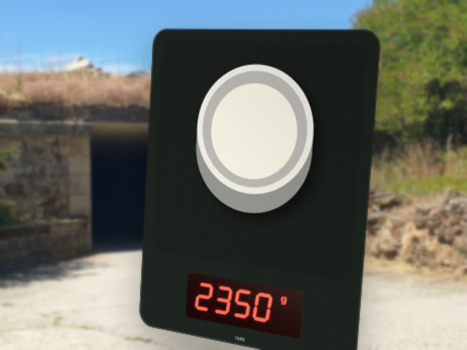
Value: 2350 g
